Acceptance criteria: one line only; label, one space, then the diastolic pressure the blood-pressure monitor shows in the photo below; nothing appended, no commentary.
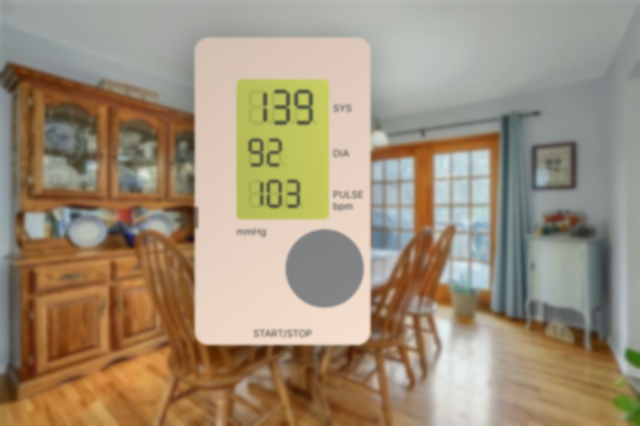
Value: 92 mmHg
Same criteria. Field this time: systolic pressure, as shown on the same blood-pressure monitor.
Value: 139 mmHg
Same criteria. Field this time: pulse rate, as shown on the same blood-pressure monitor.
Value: 103 bpm
